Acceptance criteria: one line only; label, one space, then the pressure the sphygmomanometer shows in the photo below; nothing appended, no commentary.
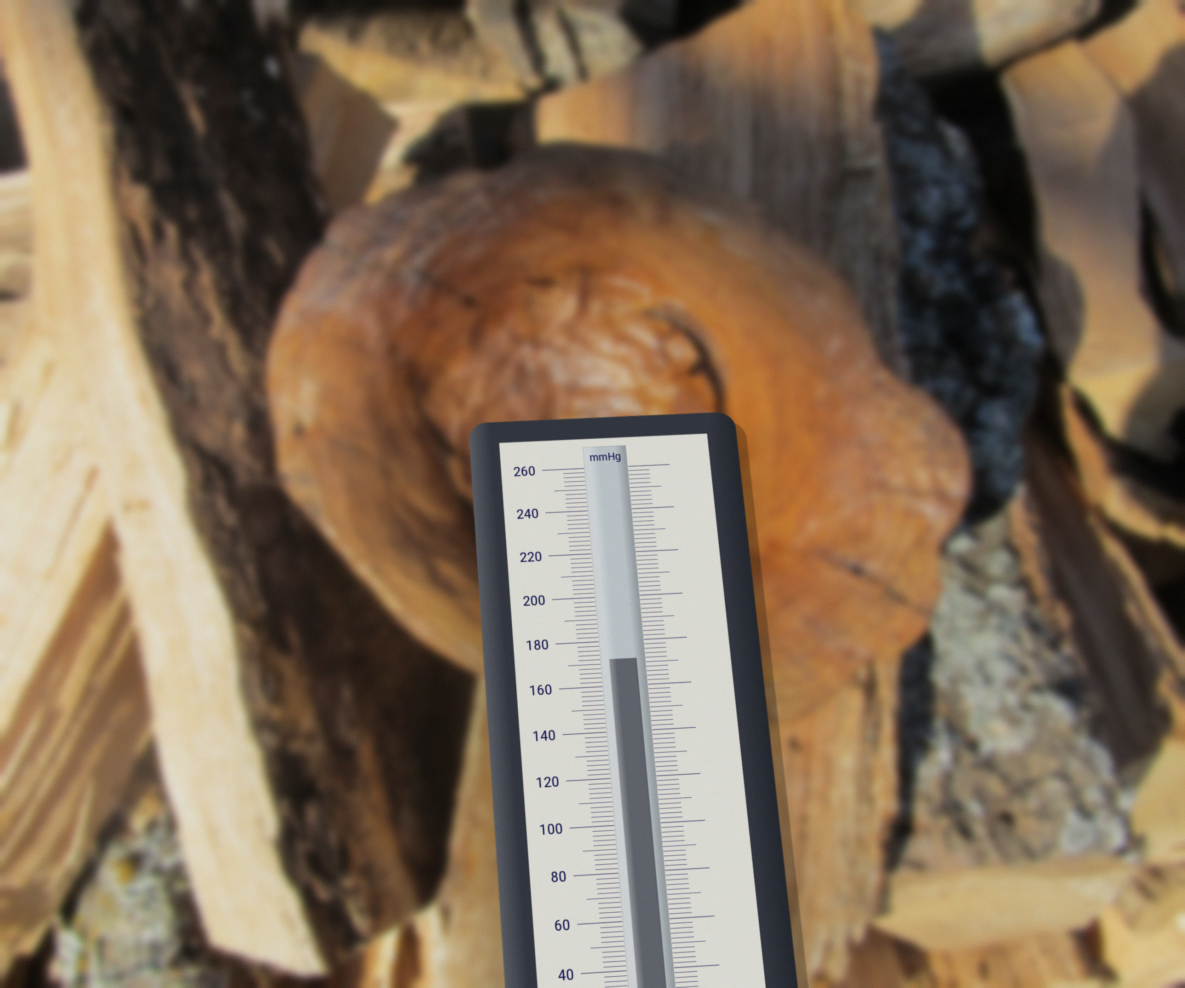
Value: 172 mmHg
